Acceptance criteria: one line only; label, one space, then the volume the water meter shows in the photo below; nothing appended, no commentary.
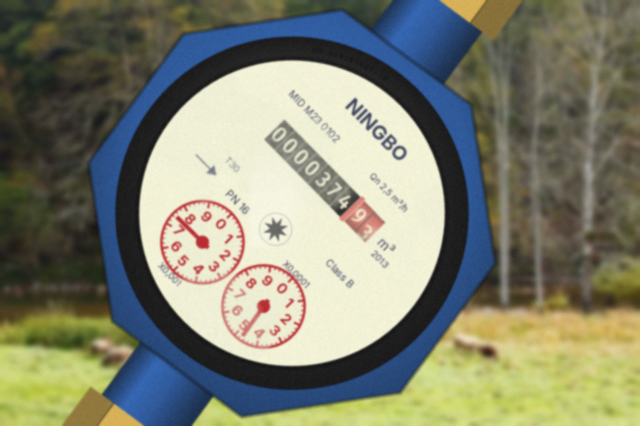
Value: 374.9274 m³
